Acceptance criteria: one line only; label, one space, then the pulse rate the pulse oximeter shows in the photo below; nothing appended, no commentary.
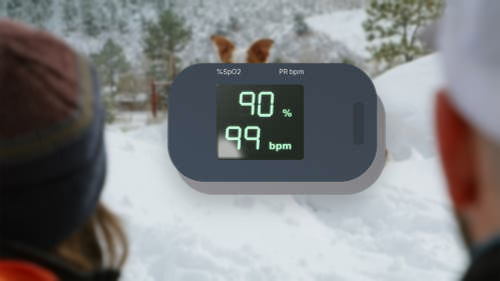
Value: 99 bpm
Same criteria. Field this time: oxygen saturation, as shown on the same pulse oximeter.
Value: 90 %
